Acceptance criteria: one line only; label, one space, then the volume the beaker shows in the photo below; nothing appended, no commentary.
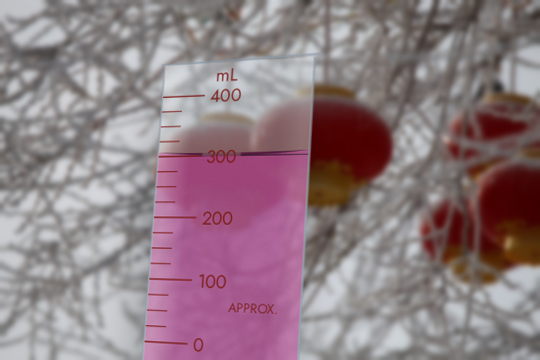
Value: 300 mL
